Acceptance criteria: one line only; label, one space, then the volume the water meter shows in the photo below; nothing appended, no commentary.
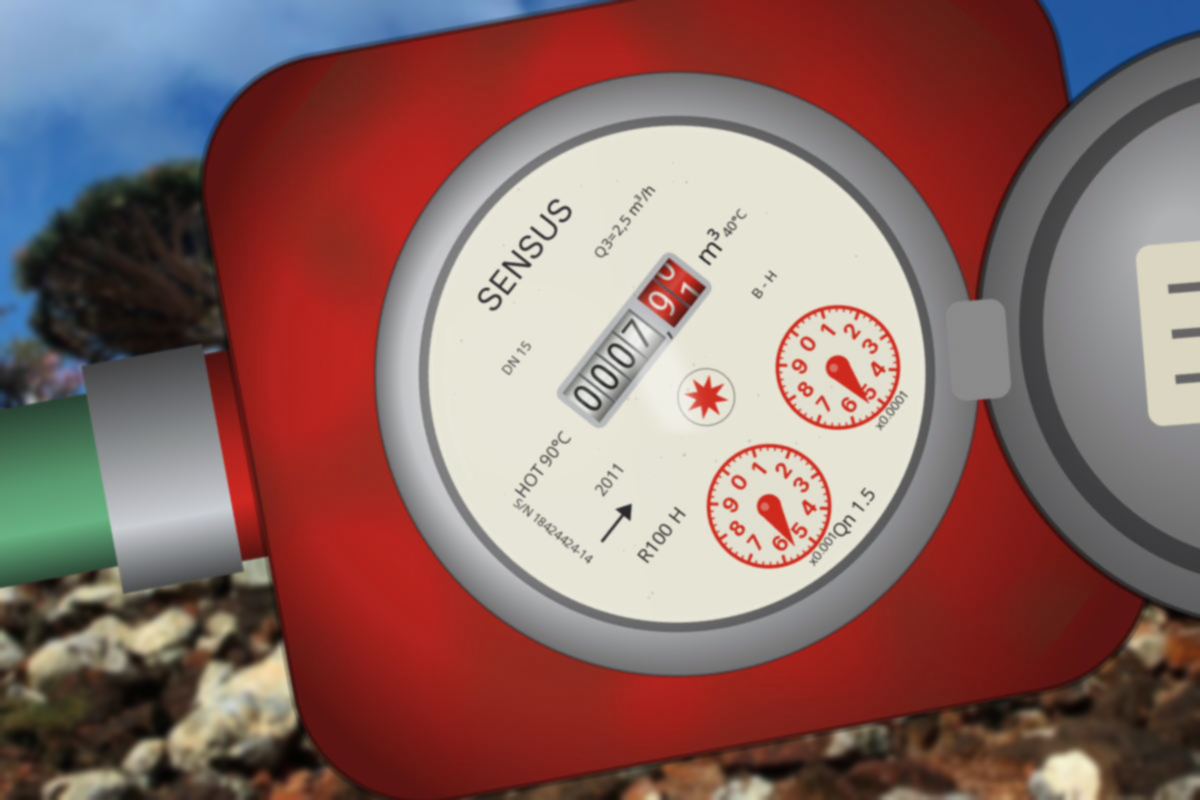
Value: 7.9055 m³
